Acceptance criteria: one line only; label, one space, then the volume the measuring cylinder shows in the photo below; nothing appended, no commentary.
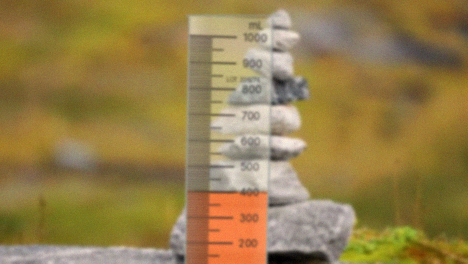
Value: 400 mL
